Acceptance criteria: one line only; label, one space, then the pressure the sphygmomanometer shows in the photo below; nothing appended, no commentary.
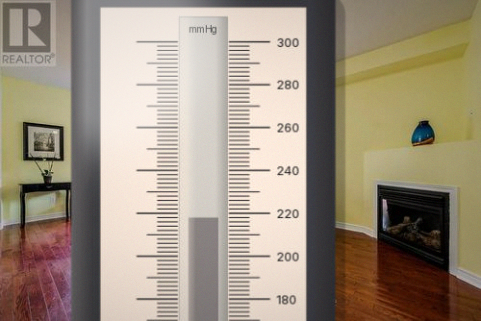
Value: 218 mmHg
